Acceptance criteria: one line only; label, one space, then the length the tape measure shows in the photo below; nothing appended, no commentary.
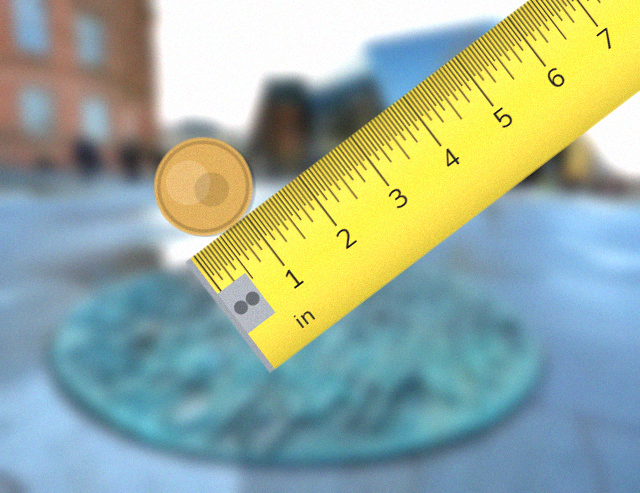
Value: 1.5 in
